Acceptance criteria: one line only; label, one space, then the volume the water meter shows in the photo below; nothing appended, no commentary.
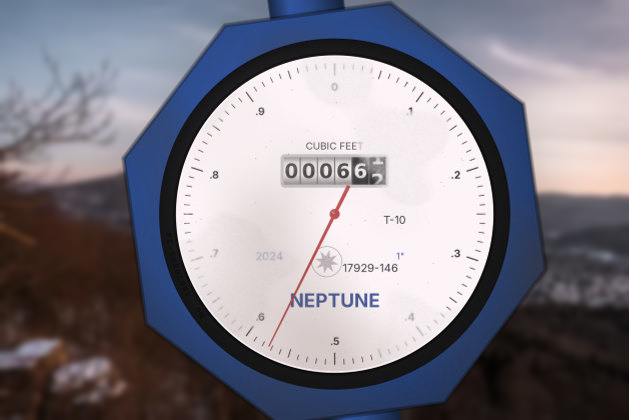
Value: 661.57 ft³
